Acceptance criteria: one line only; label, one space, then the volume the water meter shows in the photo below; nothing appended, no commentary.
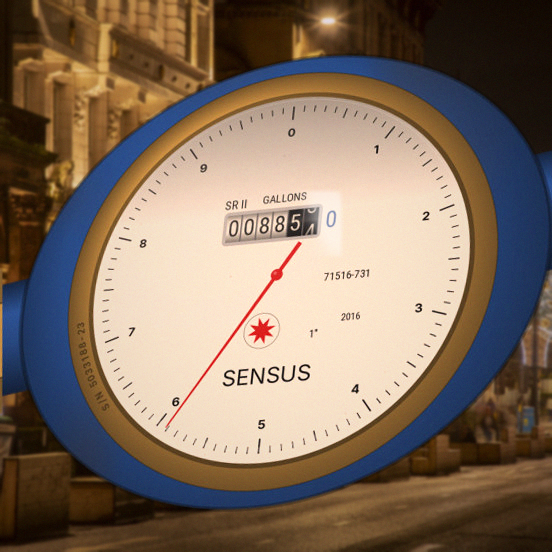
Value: 88535.9 gal
